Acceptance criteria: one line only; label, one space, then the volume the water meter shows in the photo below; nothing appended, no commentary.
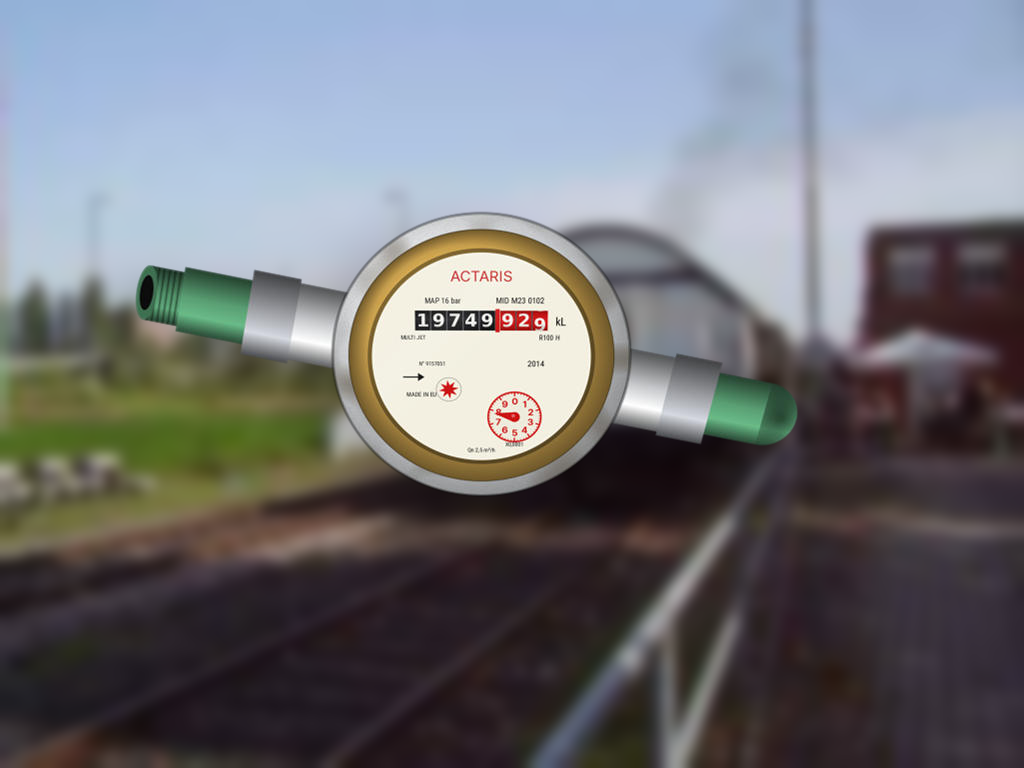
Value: 19749.9287 kL
